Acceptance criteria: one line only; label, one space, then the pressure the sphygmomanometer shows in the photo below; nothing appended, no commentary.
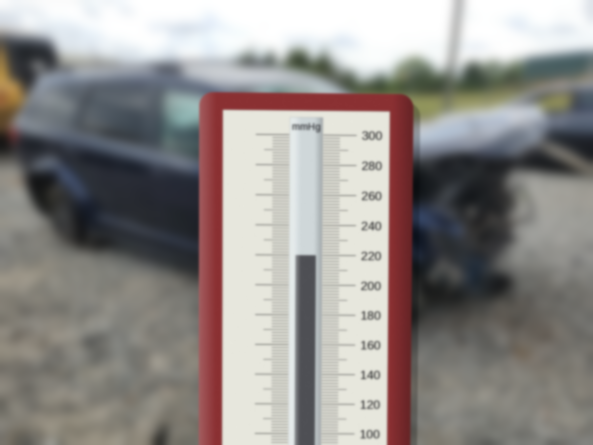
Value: 220 mmHg
